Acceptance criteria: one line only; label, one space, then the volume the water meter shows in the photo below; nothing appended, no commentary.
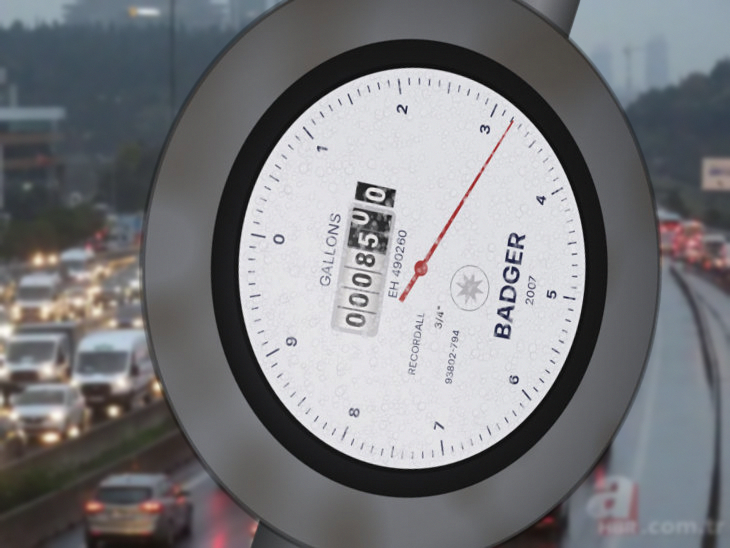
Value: 8503.2 gal
